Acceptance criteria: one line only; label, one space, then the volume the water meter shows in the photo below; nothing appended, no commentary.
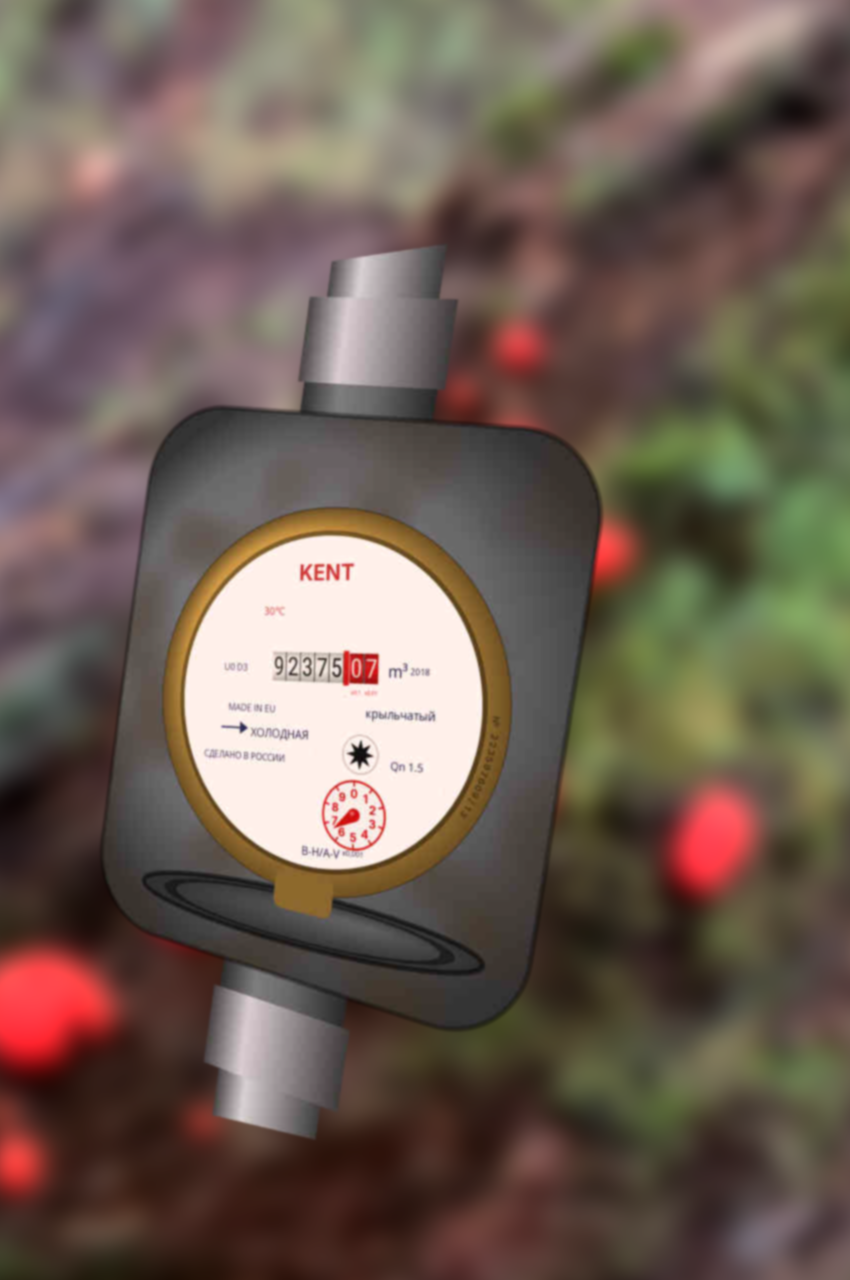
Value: 92375.076 m³
